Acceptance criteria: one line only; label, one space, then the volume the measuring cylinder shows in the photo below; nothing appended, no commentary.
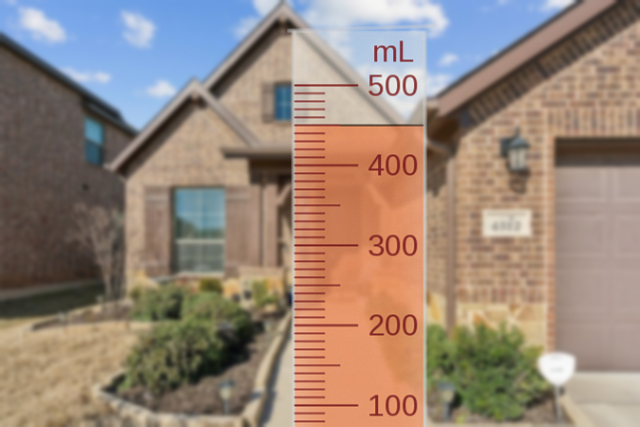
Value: 450 mL
